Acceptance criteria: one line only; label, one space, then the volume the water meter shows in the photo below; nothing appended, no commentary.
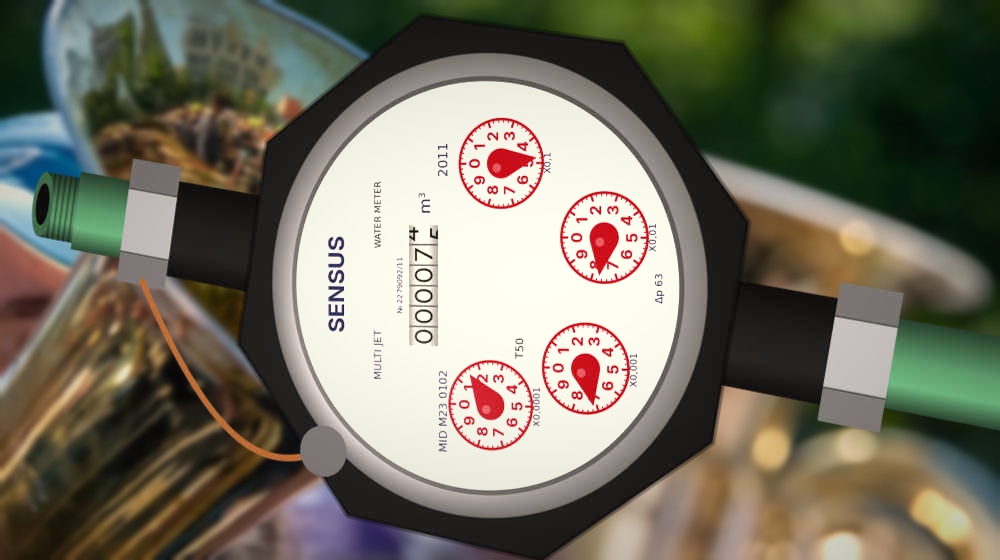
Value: 74.4771 m³
